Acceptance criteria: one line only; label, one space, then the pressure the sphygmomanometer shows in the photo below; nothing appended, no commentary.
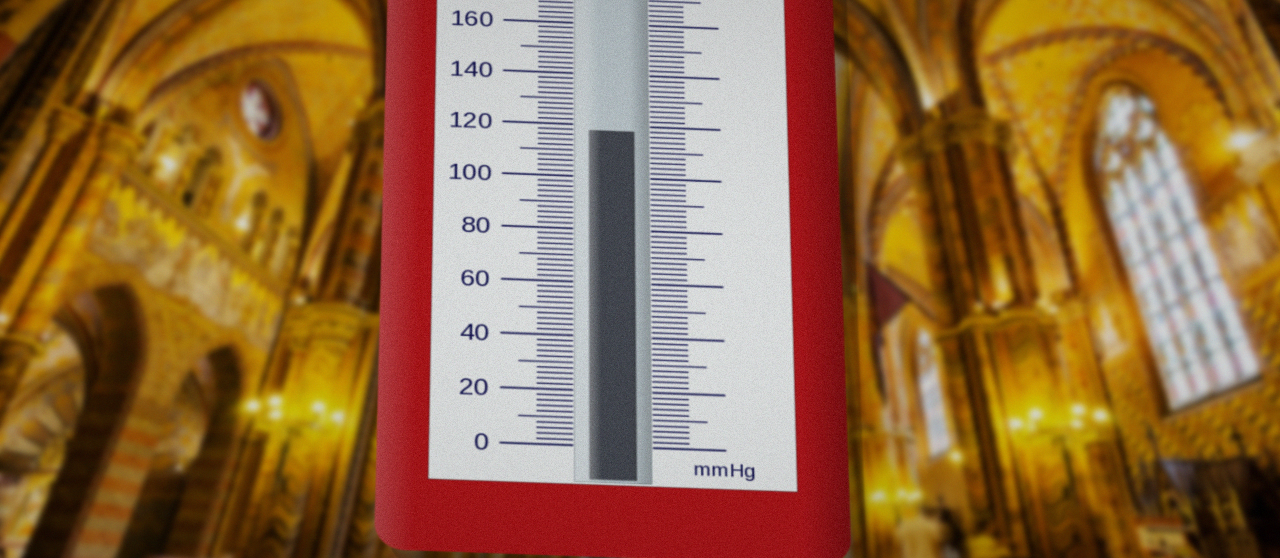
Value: 118 mmHg
